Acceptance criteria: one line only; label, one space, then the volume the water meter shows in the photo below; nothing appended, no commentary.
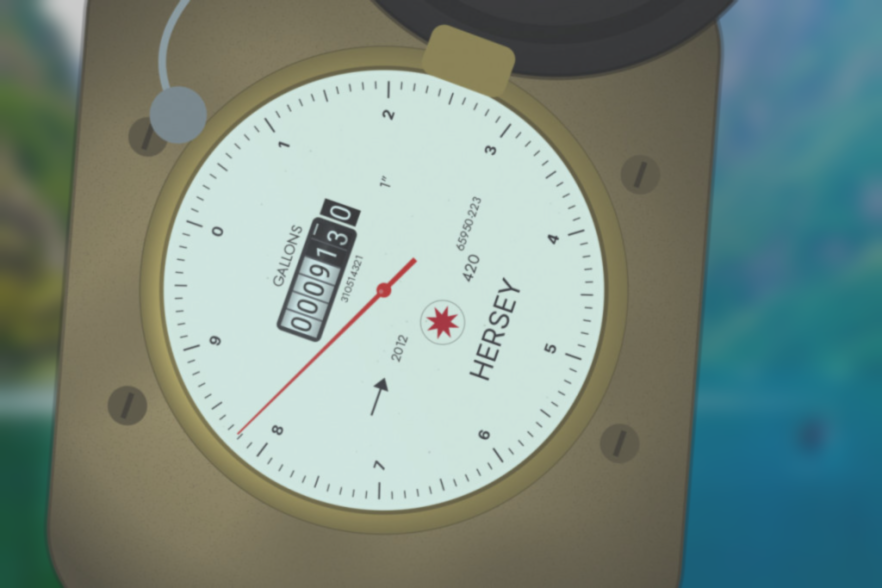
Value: 9128.2 gal
